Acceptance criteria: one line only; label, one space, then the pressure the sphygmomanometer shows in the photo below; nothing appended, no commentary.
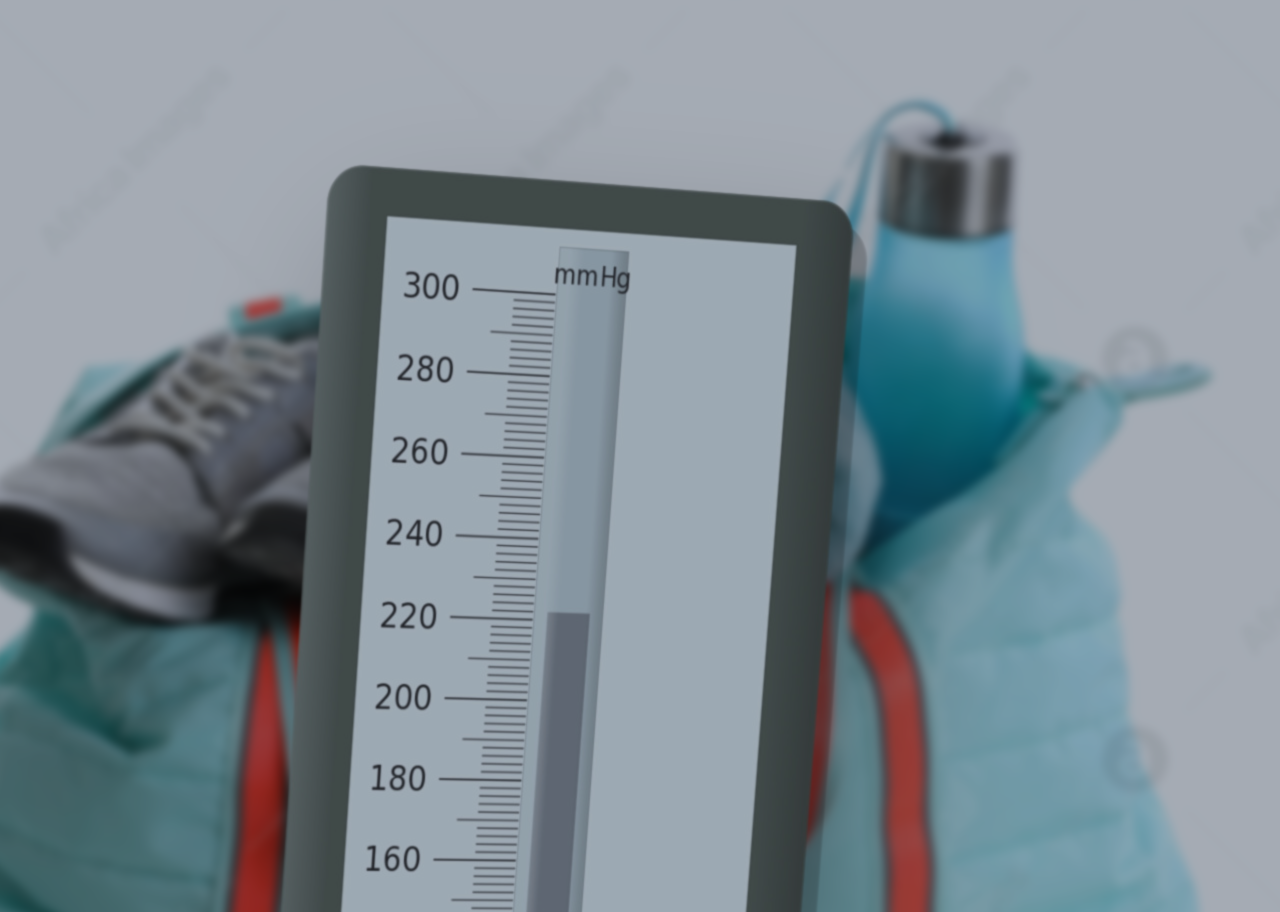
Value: 222 mmHg
